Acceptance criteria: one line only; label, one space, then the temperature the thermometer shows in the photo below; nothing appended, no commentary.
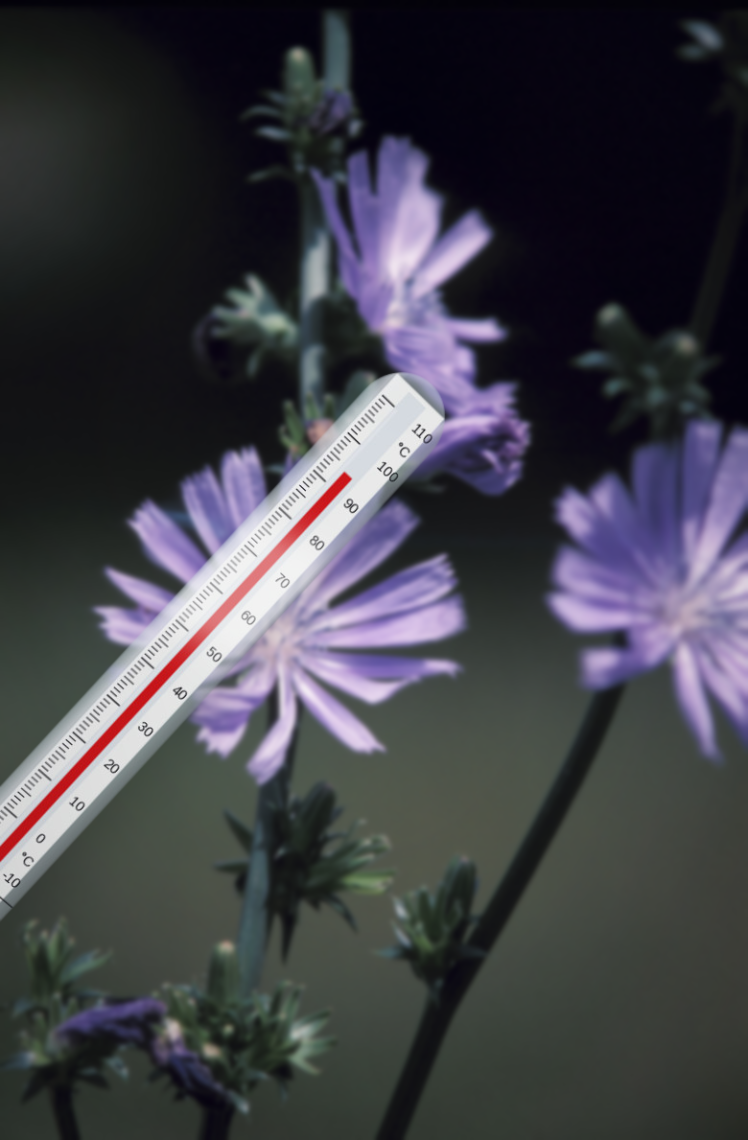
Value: 94 °C
